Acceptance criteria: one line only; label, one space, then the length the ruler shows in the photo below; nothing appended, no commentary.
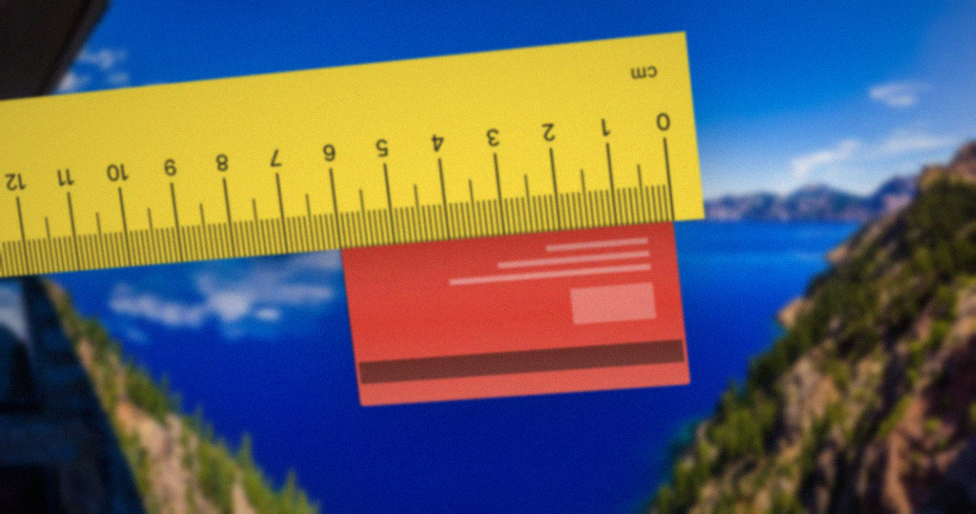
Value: 6 cm
